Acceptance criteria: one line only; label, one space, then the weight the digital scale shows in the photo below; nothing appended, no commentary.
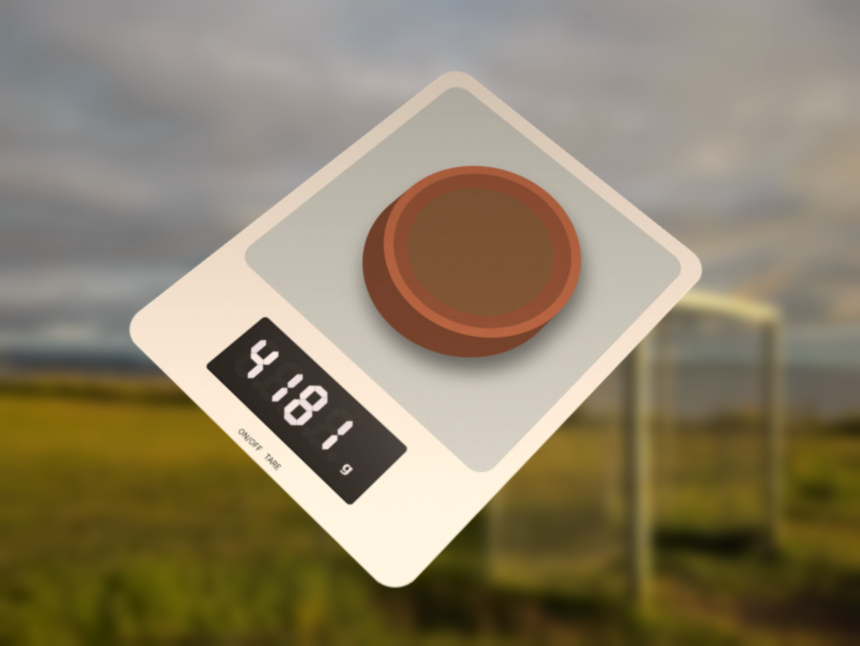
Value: 4181 g
